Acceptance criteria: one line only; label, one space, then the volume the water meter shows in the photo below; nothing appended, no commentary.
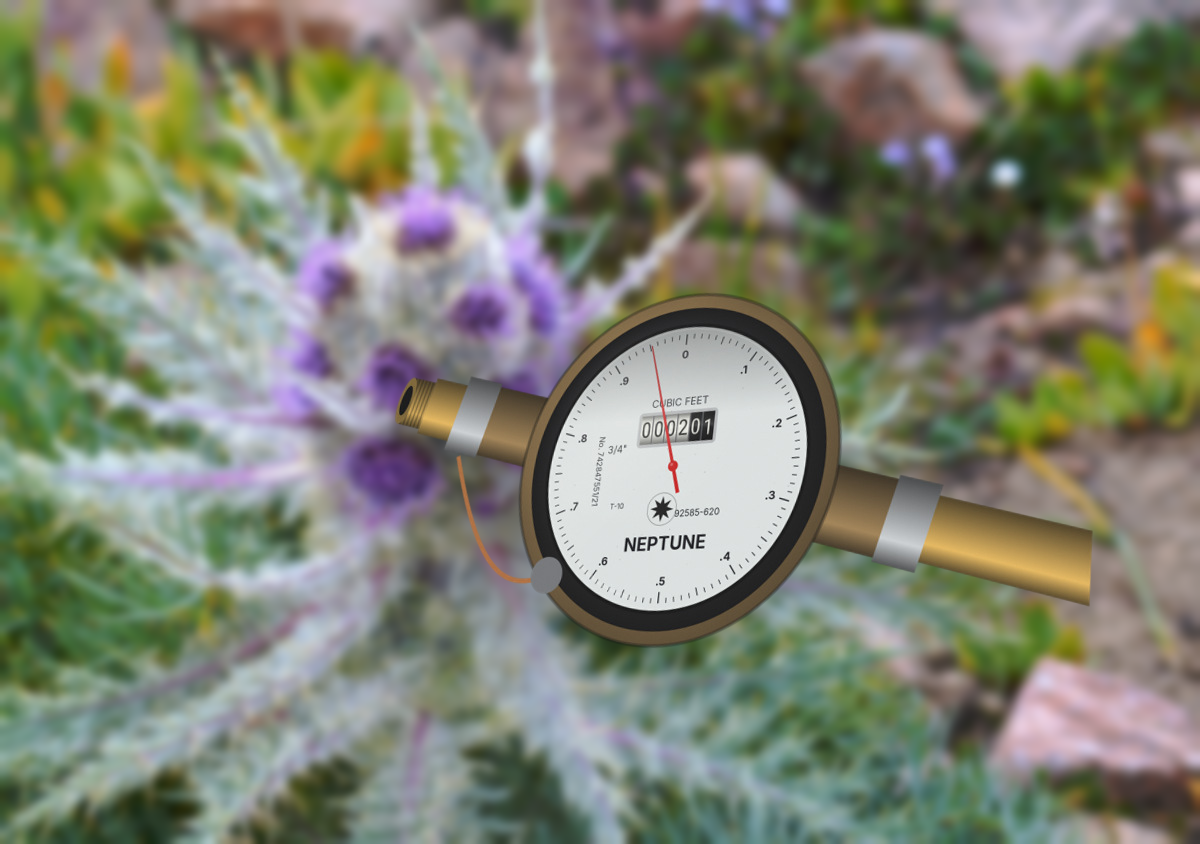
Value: 200.95 ft³
